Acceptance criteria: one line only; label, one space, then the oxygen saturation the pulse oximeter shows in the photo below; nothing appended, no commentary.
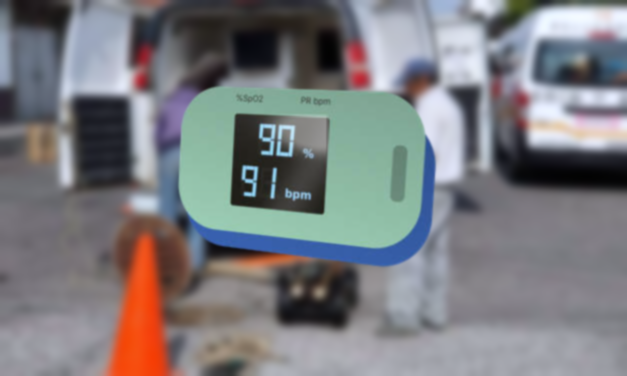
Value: 90 %
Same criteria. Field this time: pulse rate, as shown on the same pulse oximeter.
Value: 91 bpm
